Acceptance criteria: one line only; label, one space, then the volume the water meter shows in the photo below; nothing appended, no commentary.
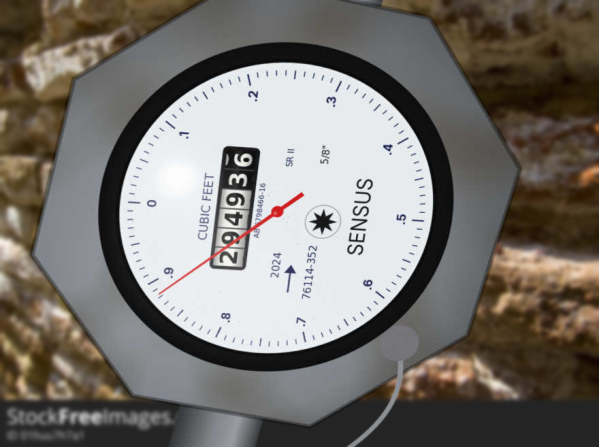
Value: 294935.88 ft³
